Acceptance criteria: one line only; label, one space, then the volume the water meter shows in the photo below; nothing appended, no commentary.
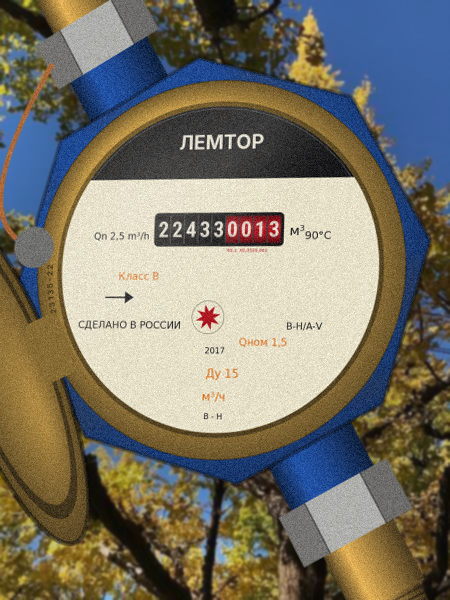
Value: 22433.0013 m³
